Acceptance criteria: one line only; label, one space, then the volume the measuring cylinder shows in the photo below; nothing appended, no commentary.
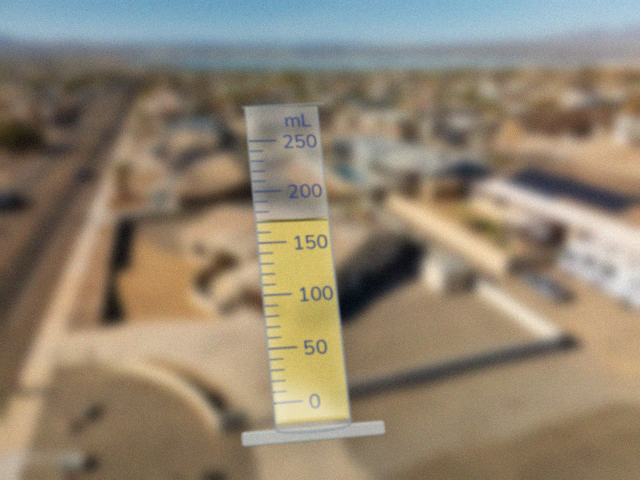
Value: 170 mL
